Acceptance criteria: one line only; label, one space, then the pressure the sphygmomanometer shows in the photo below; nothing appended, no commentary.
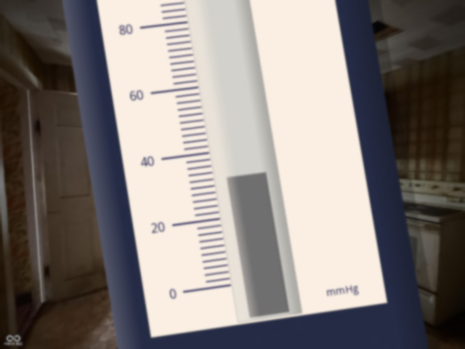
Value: 32 mmHg
